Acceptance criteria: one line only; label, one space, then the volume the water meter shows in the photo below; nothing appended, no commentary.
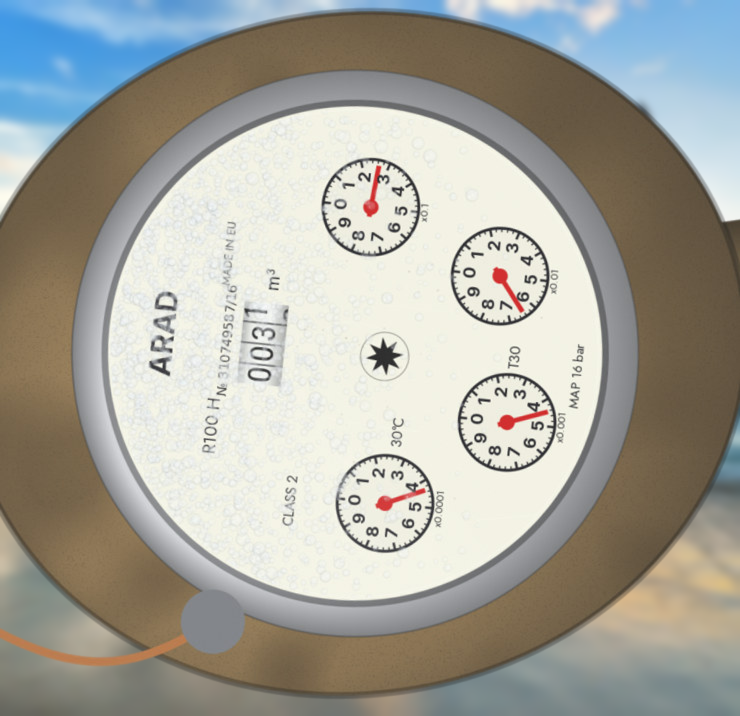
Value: 31.2644 m³
